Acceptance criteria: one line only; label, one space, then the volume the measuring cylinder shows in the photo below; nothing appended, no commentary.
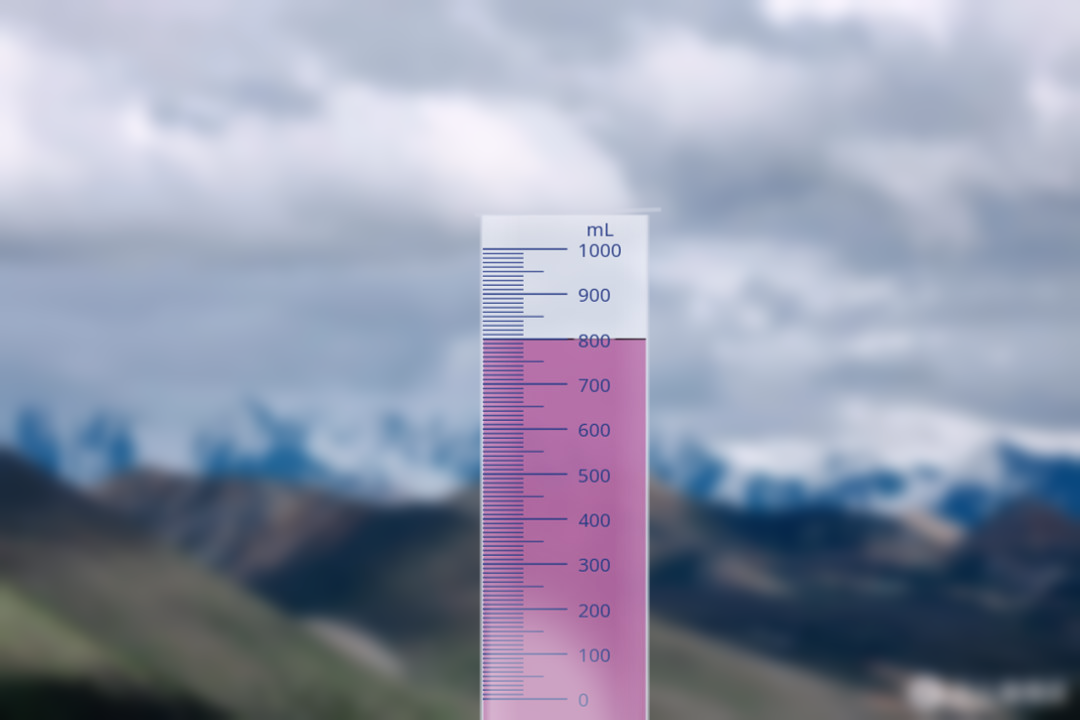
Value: 800 mL
